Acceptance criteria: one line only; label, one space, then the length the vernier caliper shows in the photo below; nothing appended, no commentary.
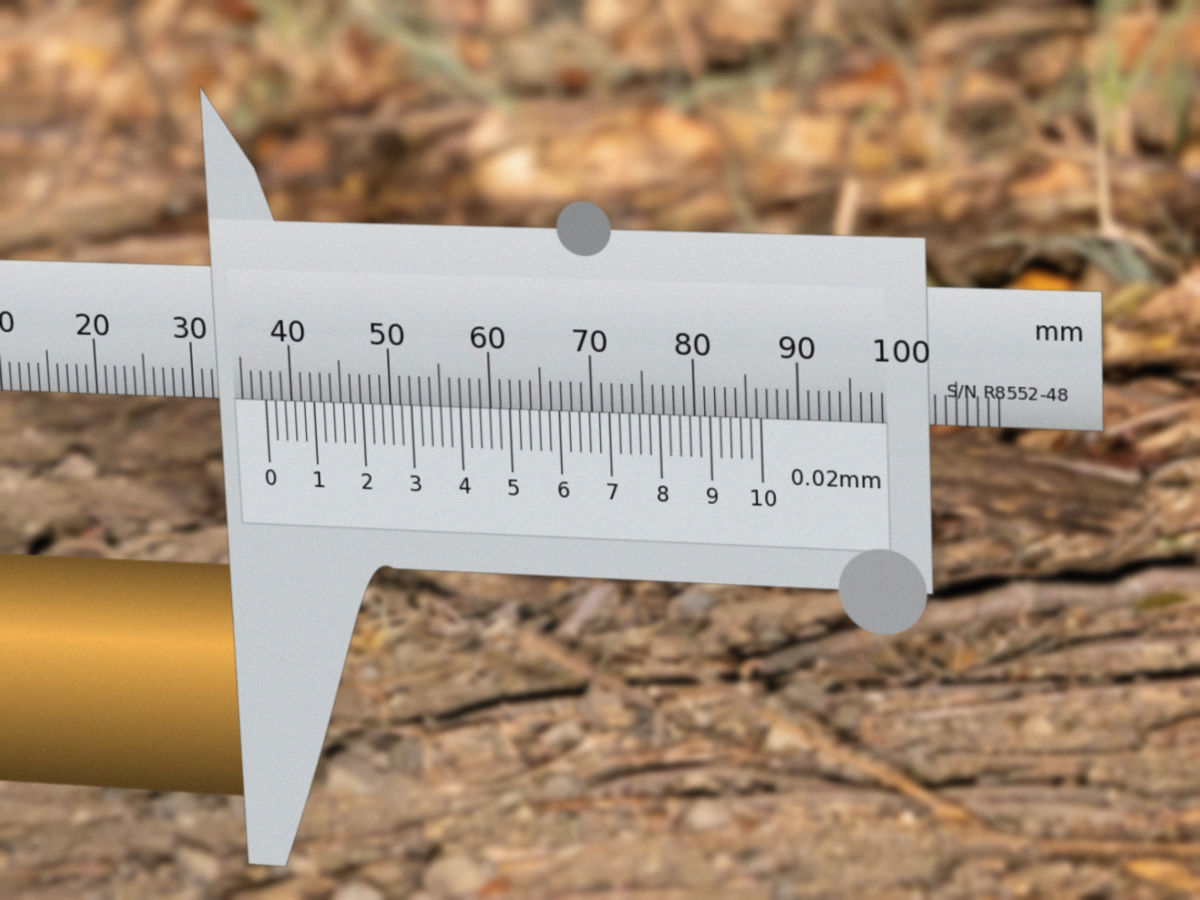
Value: 37.4 mm
